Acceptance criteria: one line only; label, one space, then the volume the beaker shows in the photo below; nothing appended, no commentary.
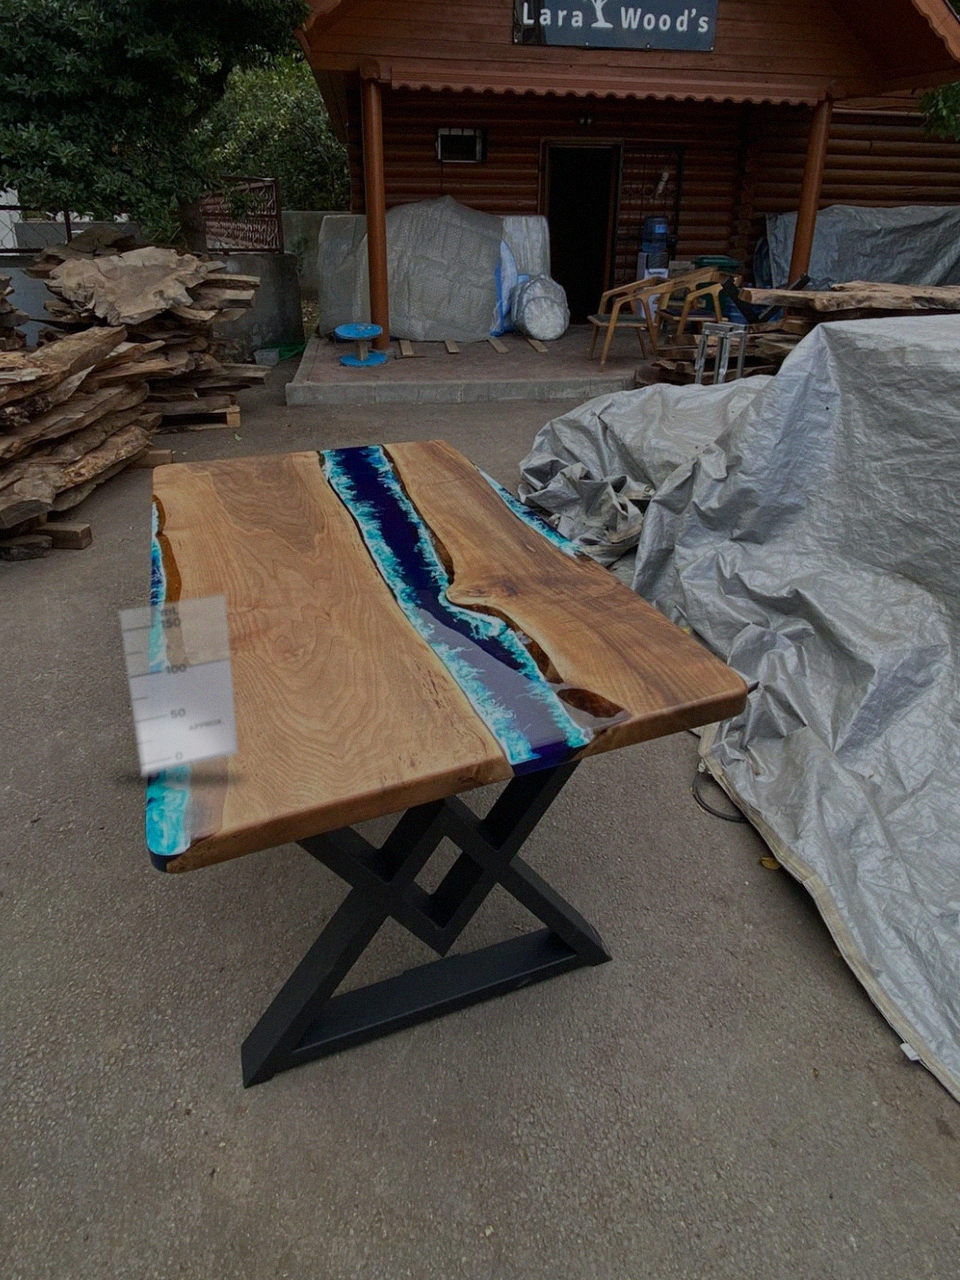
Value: 100 mL
